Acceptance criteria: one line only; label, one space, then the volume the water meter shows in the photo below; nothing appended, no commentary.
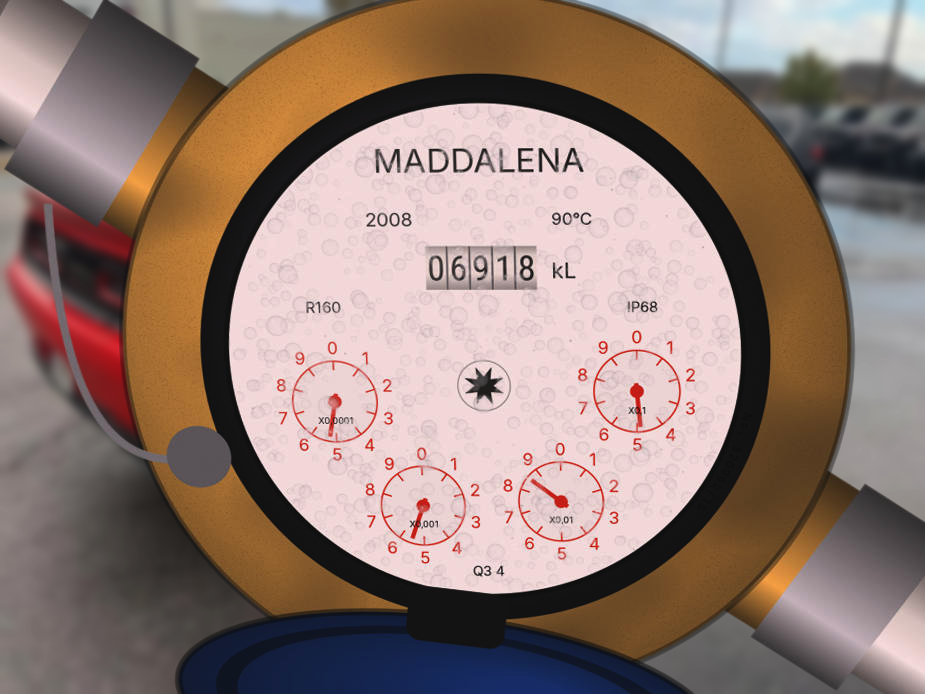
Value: 6918.4855 kL
